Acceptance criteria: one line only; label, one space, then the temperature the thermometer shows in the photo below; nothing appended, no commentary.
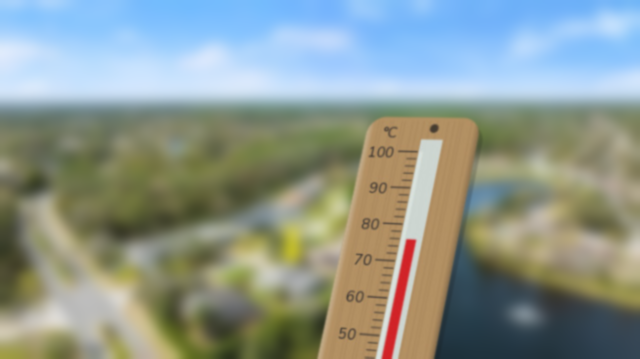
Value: 76 °C
